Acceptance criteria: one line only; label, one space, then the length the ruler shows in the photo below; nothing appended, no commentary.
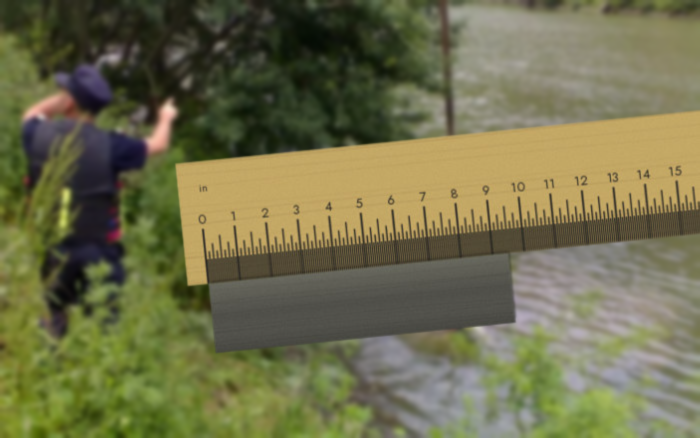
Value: 9.5 in
